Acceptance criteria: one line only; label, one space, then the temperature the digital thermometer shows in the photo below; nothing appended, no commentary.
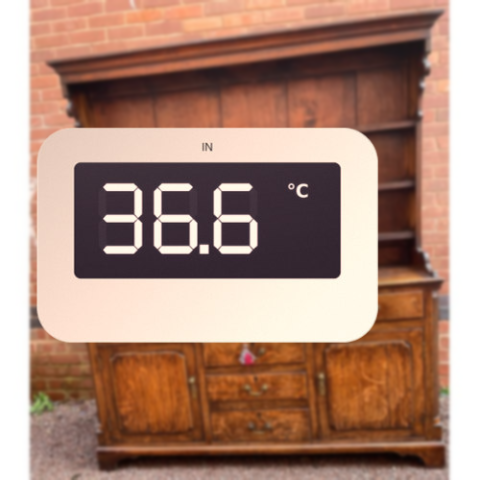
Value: 36.6 °C
